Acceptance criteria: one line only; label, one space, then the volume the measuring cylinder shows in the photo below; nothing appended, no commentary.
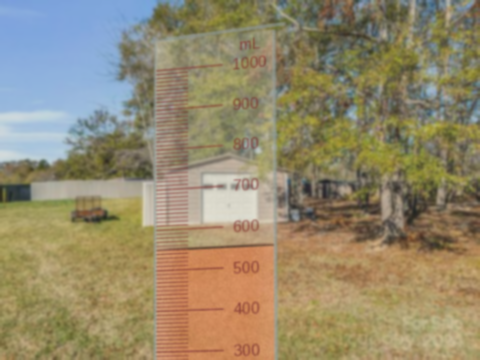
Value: 550 mL
